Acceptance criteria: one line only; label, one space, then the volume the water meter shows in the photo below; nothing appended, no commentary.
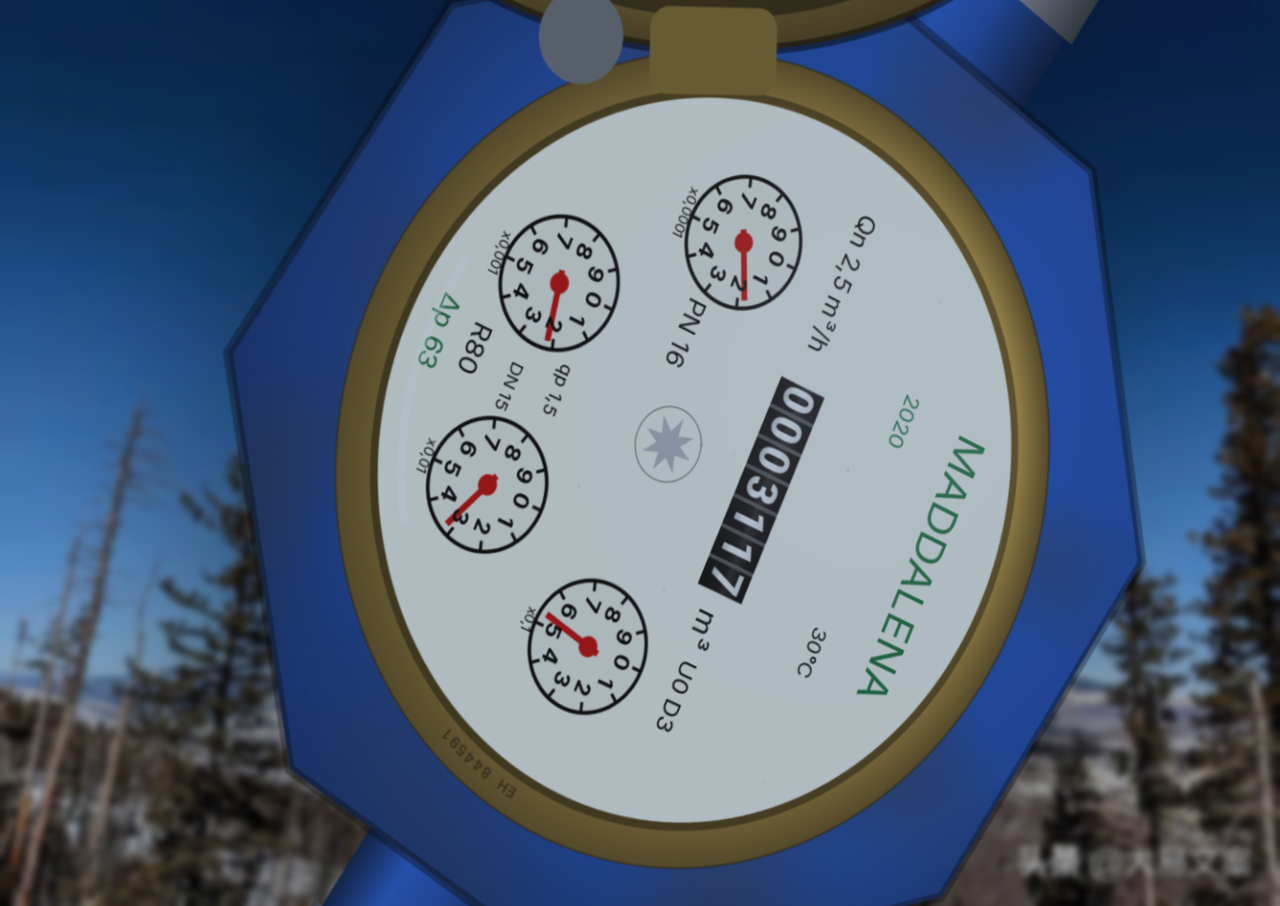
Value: 3117.5321 m³
